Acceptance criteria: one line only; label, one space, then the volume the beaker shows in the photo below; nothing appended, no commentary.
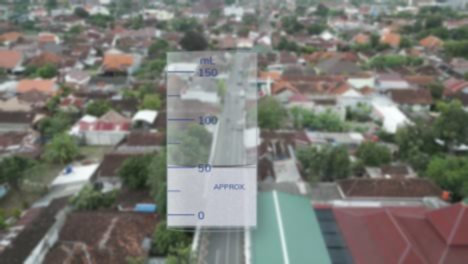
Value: 50 mL
